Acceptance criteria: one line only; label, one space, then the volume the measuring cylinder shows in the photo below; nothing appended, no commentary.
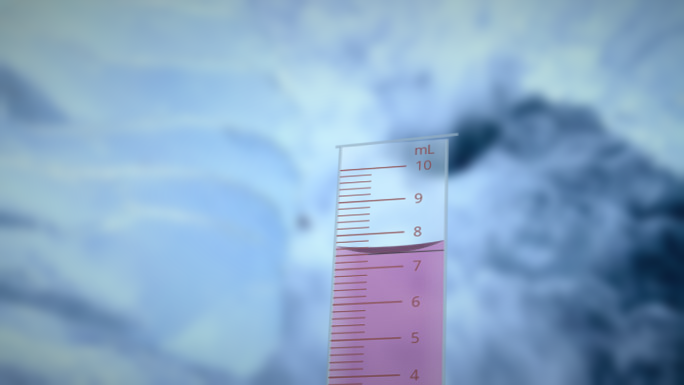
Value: 7.4 mL
